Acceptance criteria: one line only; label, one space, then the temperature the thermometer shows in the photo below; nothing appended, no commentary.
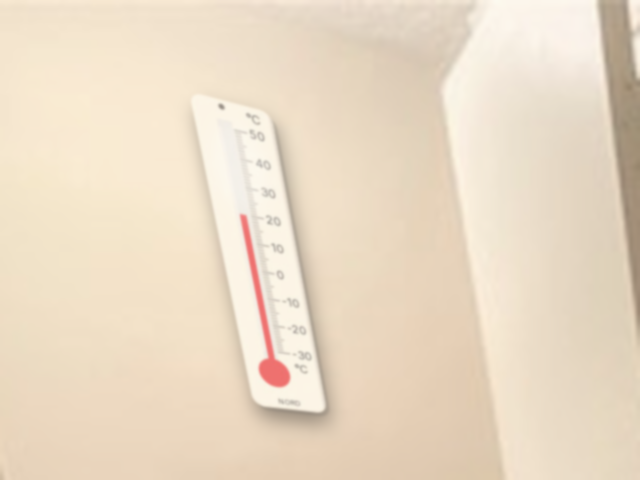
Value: 20 °C
